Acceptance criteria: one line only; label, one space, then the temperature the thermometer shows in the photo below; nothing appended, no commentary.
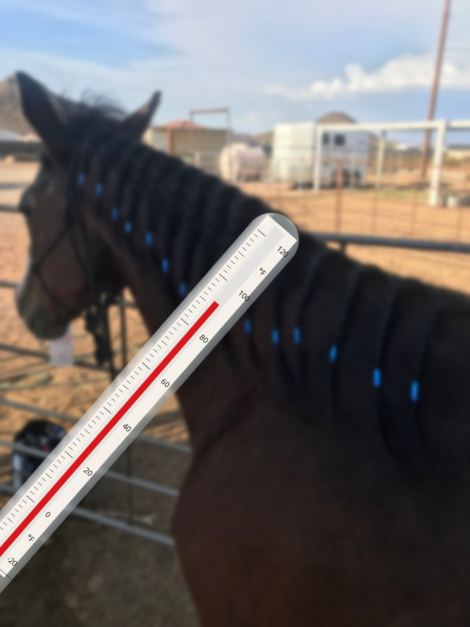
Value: 92 °F
